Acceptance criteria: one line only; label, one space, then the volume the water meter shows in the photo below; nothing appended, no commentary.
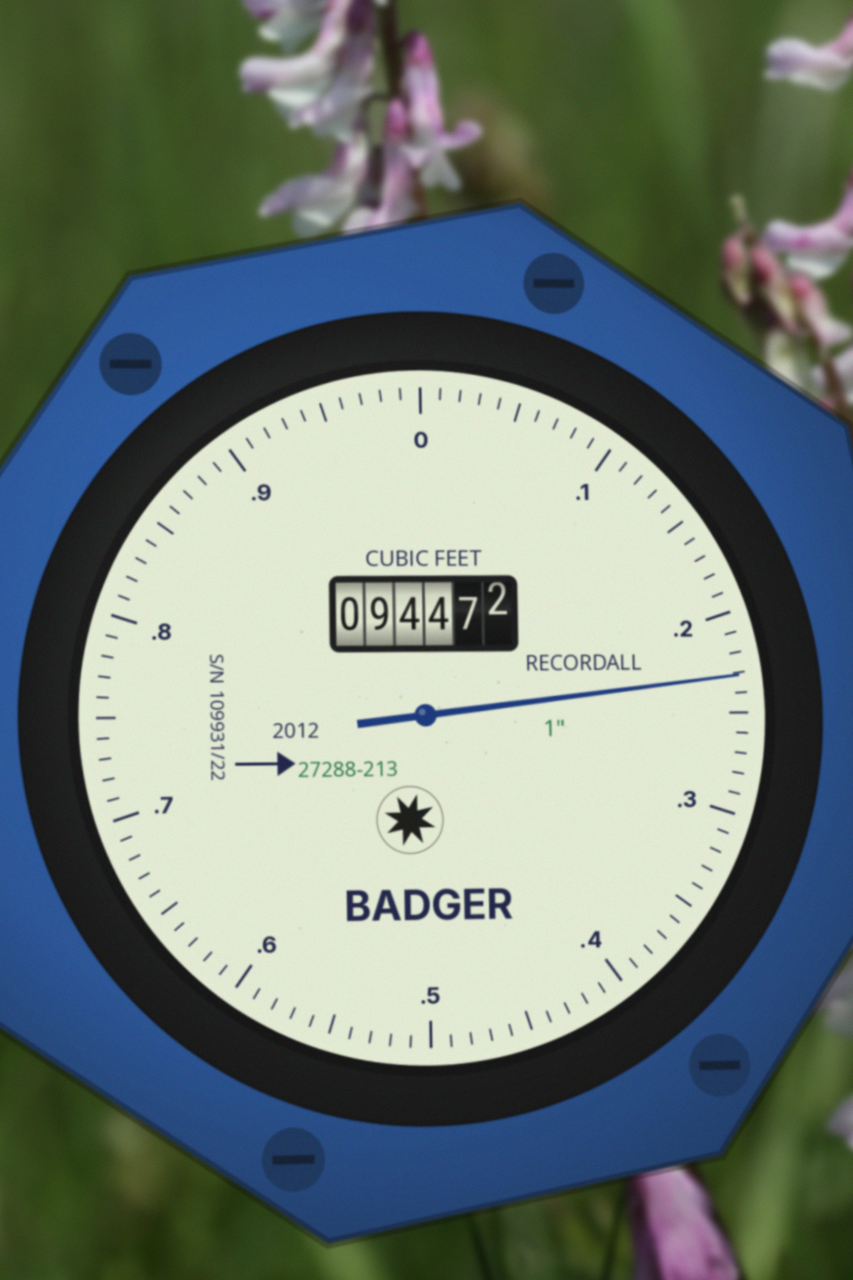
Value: 94472.23 ft³
